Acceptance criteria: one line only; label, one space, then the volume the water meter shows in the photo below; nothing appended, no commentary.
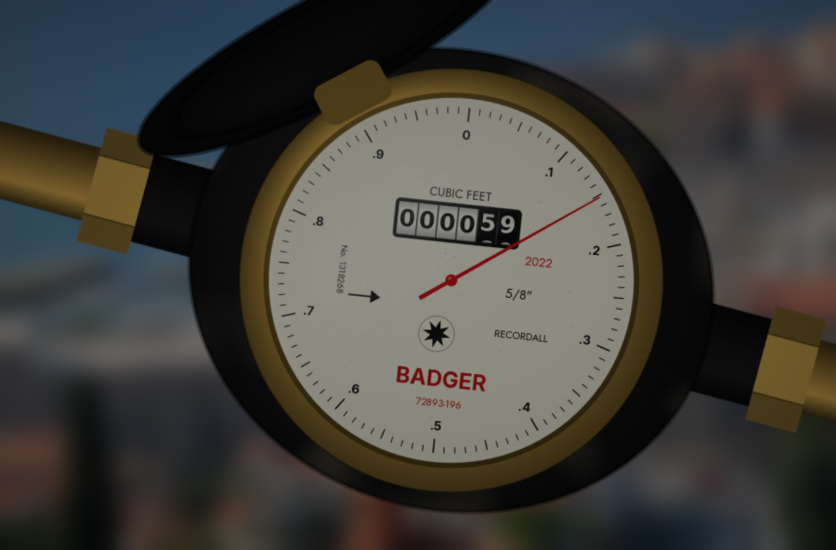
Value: 59.15 ft³
